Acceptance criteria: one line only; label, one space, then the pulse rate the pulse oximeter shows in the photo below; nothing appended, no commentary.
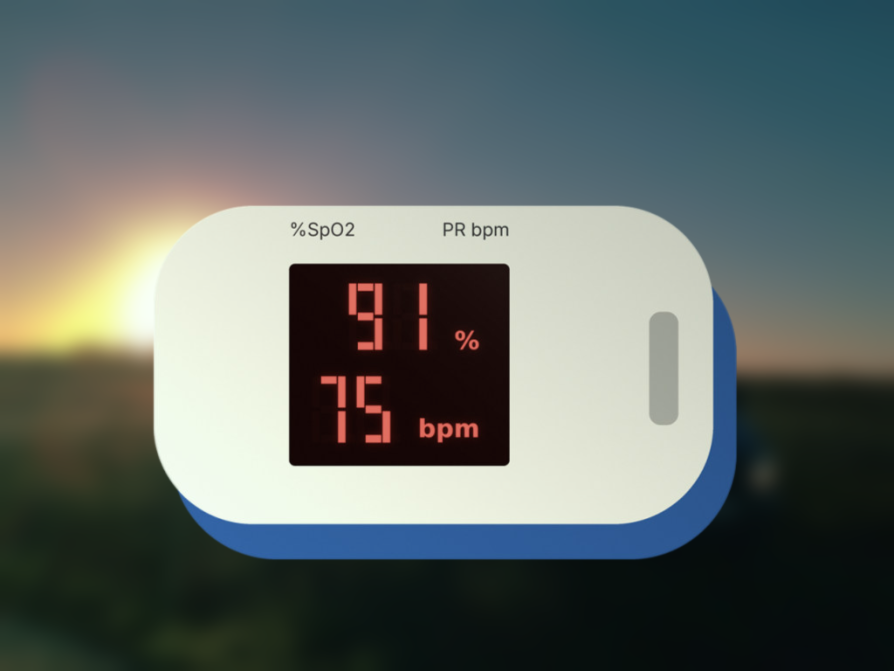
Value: 75 bpm
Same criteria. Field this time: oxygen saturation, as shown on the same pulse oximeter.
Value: 91 %
